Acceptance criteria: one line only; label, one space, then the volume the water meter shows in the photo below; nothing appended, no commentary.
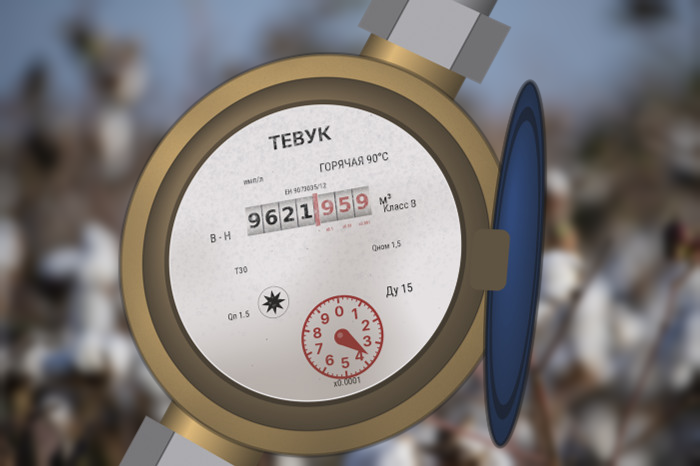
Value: 9621.9593 m³
